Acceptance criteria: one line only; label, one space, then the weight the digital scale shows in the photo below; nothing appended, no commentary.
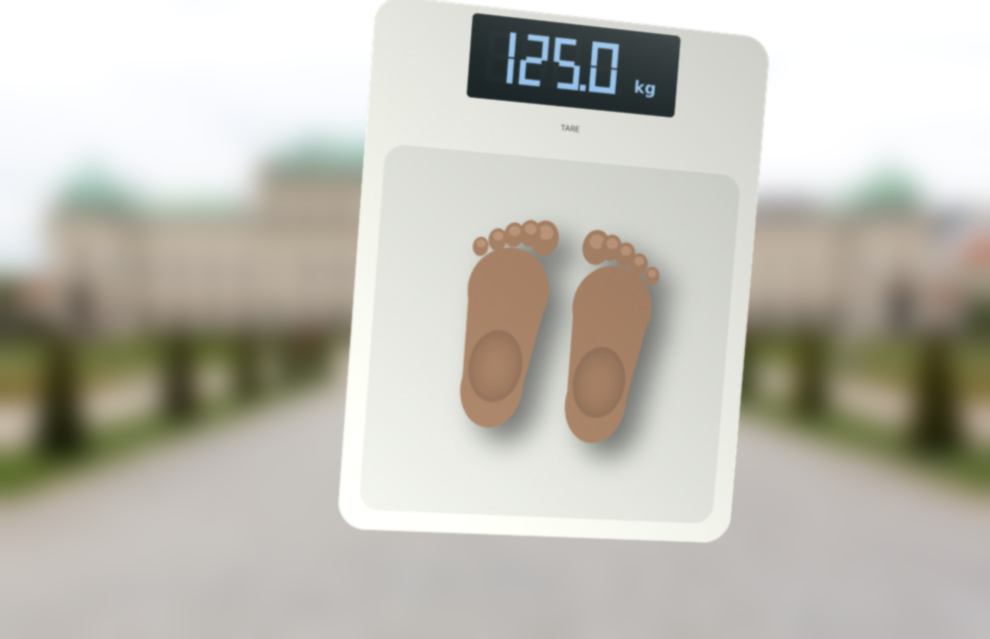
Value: 125.0 kg
